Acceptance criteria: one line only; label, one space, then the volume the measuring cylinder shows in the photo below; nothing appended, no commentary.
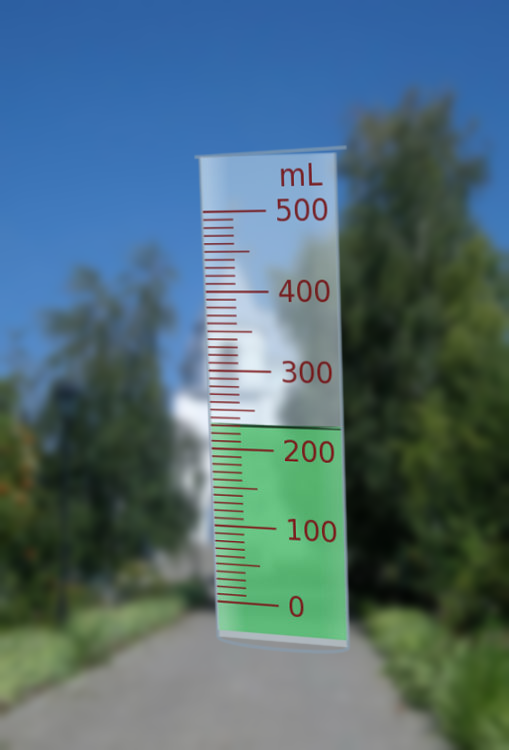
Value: 230 mL
